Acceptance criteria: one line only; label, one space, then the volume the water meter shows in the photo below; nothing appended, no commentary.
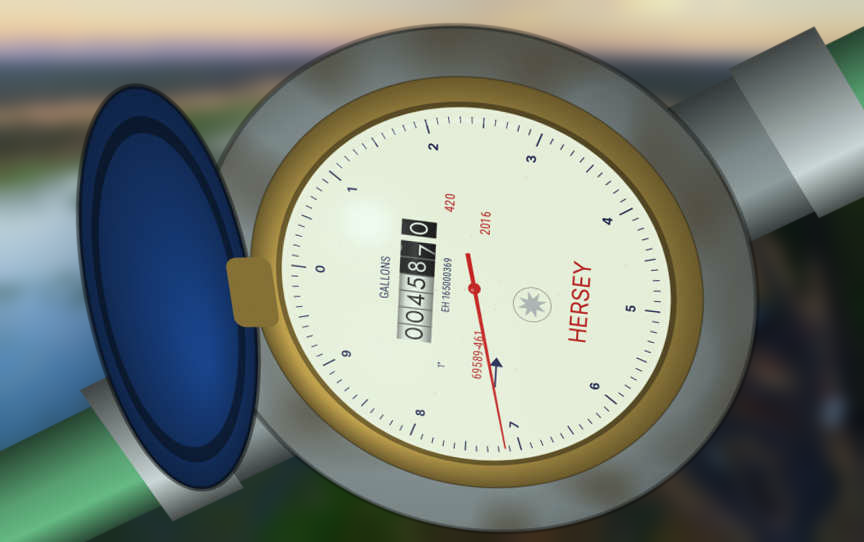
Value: 45867.1 gal
